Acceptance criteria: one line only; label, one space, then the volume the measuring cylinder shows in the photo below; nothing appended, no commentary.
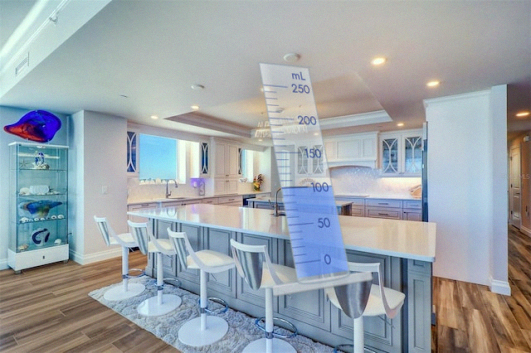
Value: 100 mL
